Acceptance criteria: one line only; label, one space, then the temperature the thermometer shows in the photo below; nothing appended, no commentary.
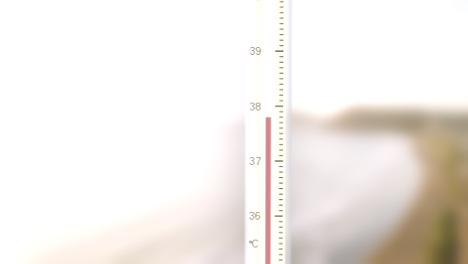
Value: 37.8 °C
